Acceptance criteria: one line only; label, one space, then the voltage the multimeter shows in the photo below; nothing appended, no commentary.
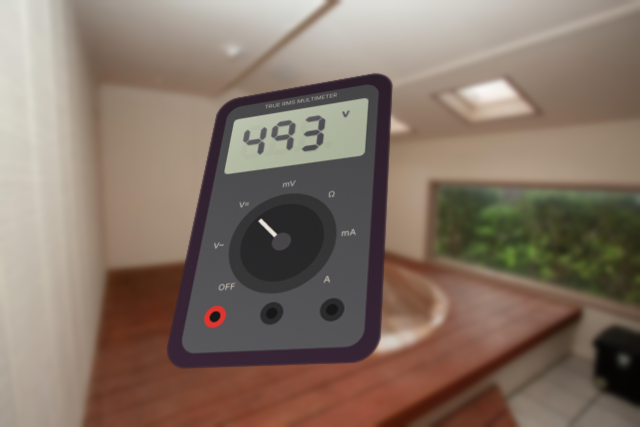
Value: 493 V
